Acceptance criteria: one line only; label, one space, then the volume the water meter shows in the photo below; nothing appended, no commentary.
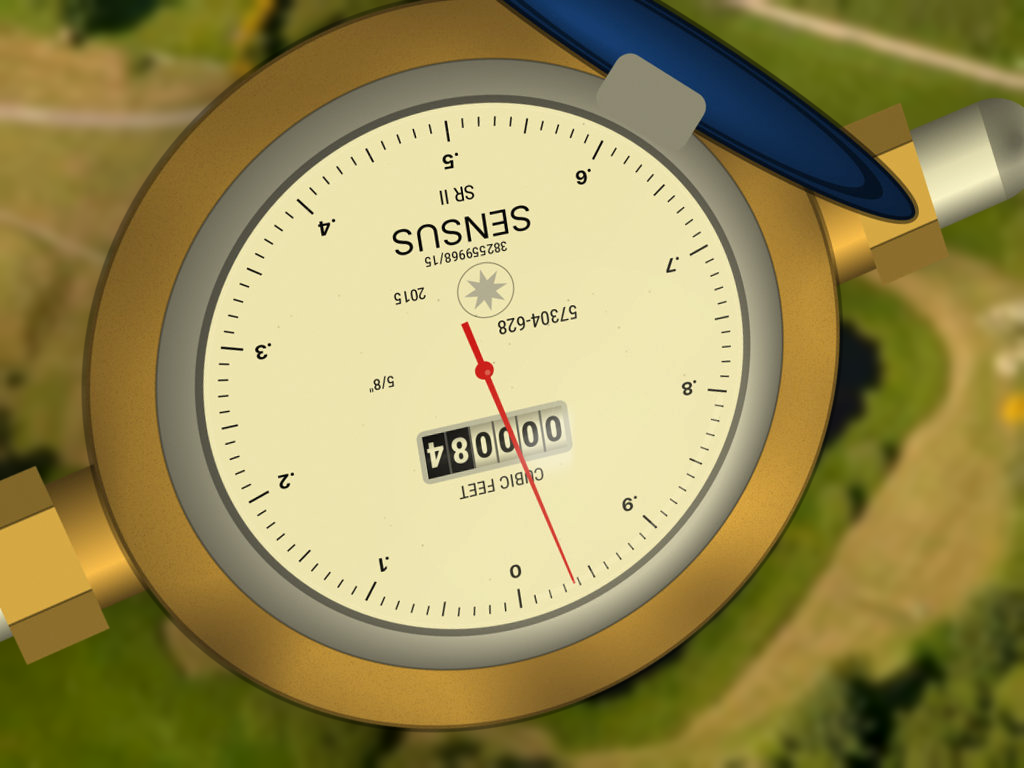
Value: 83.96 ft³
